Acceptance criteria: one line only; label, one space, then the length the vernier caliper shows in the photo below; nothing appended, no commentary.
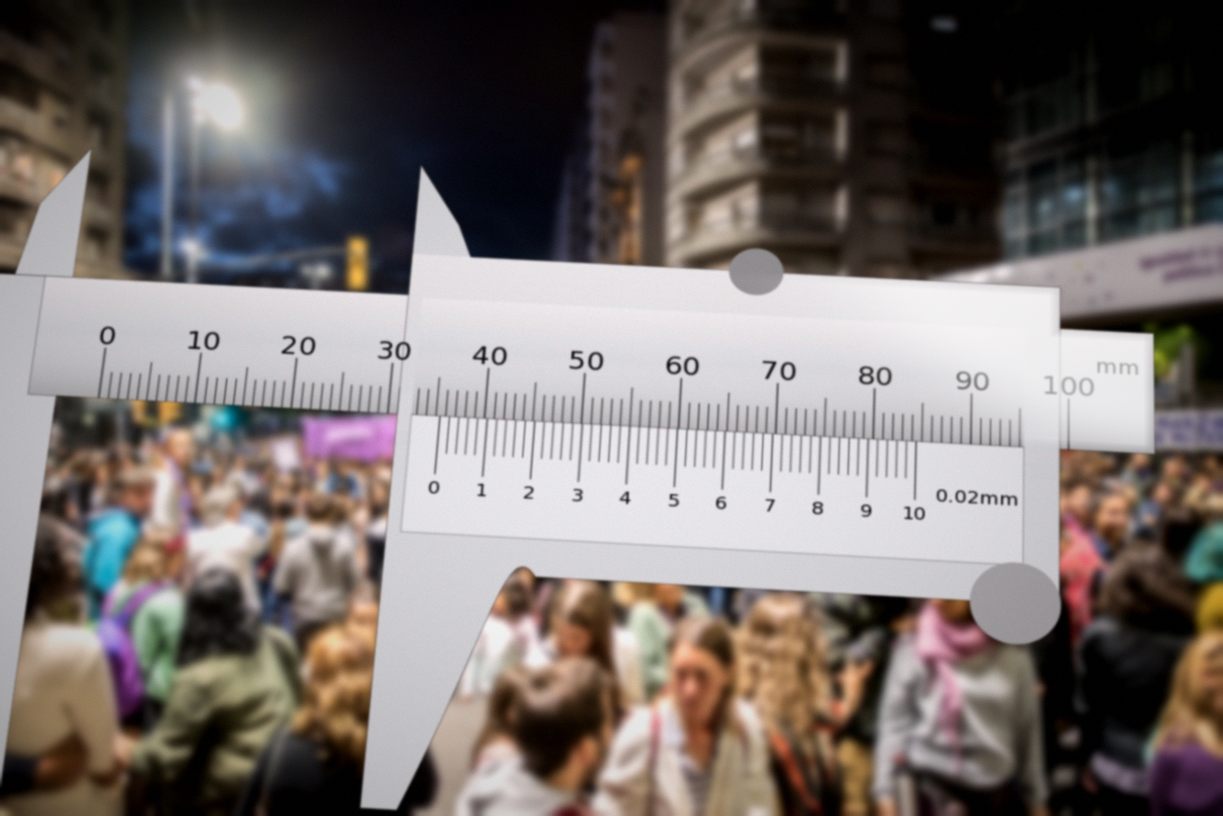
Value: 35.4 mm
